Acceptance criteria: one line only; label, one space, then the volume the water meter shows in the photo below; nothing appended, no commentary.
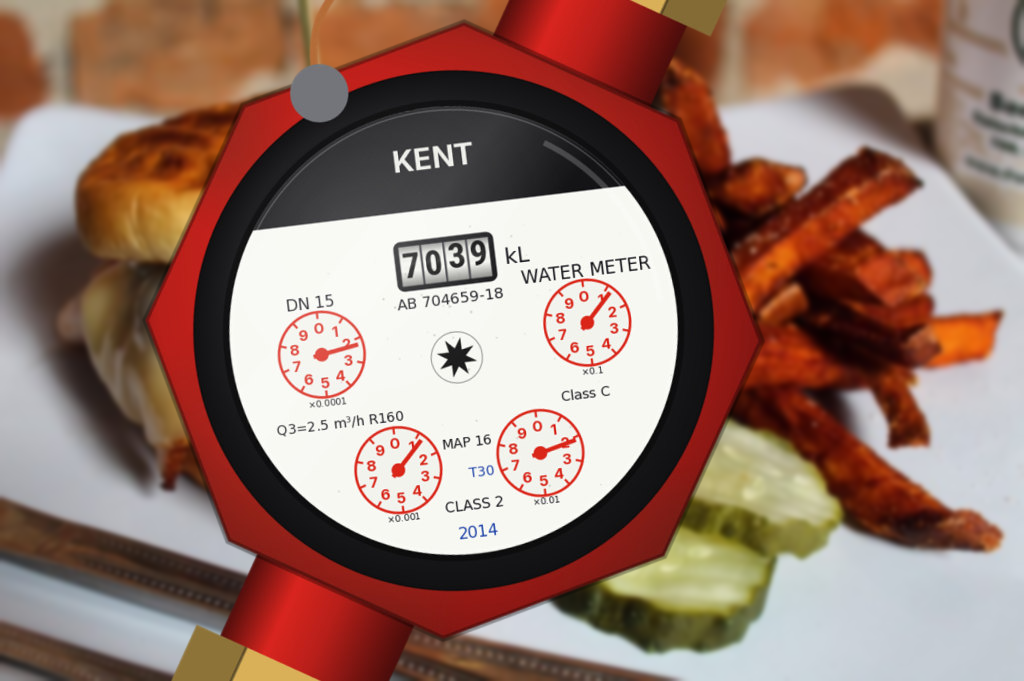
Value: 7039.1212 kL
